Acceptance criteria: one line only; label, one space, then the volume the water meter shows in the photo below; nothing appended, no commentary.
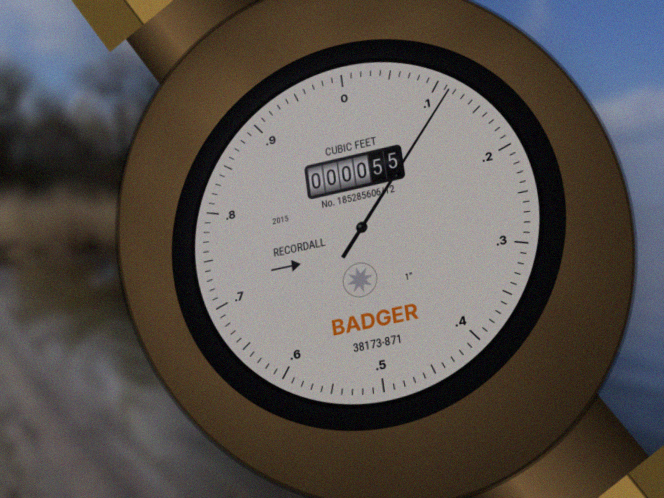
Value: 55.11 ft³
